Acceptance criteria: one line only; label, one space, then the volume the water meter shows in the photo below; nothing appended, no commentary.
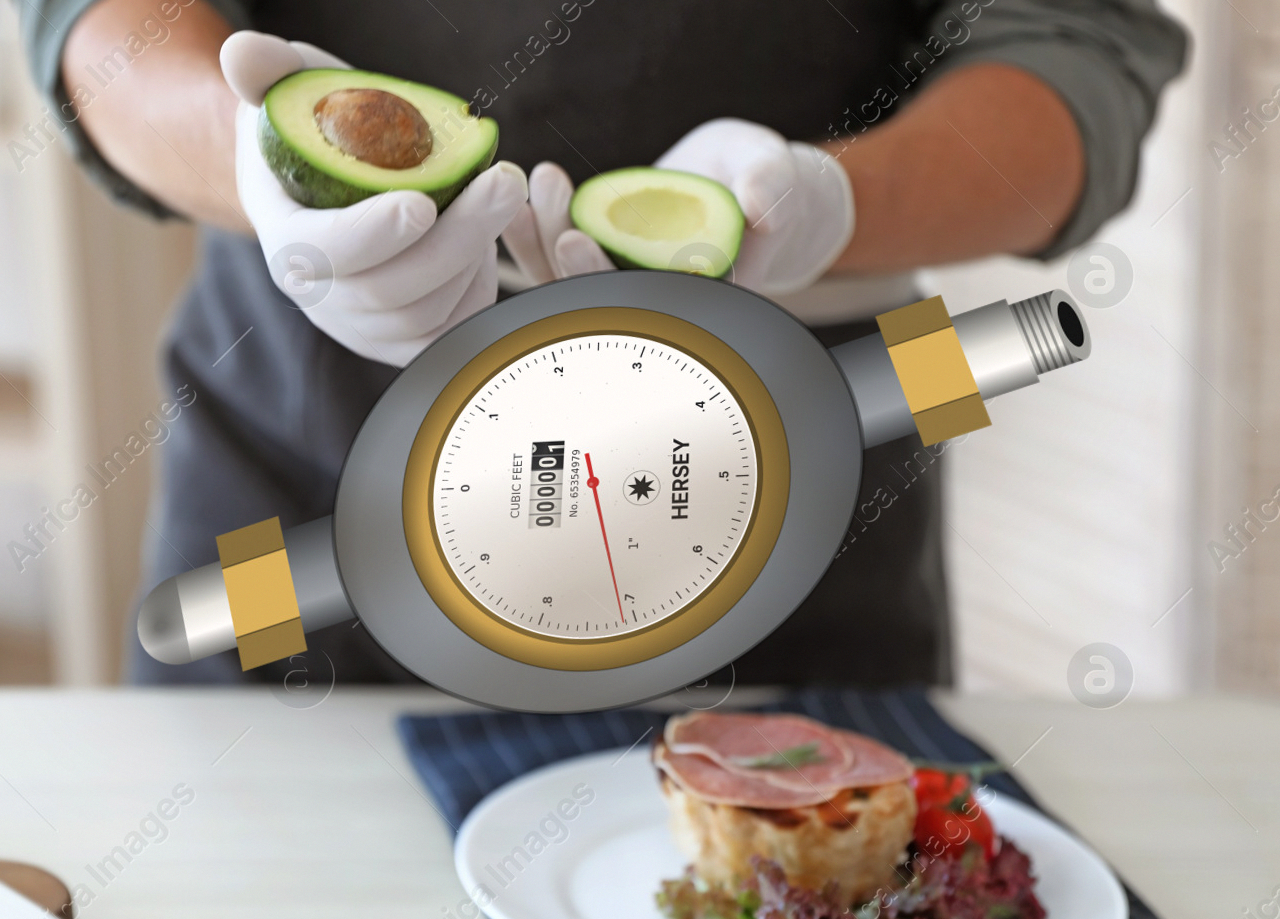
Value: 0.71 ft³
